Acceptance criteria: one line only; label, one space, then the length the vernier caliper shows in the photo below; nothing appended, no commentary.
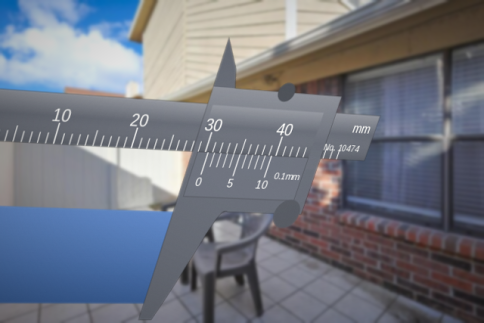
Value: 30.4 mm
